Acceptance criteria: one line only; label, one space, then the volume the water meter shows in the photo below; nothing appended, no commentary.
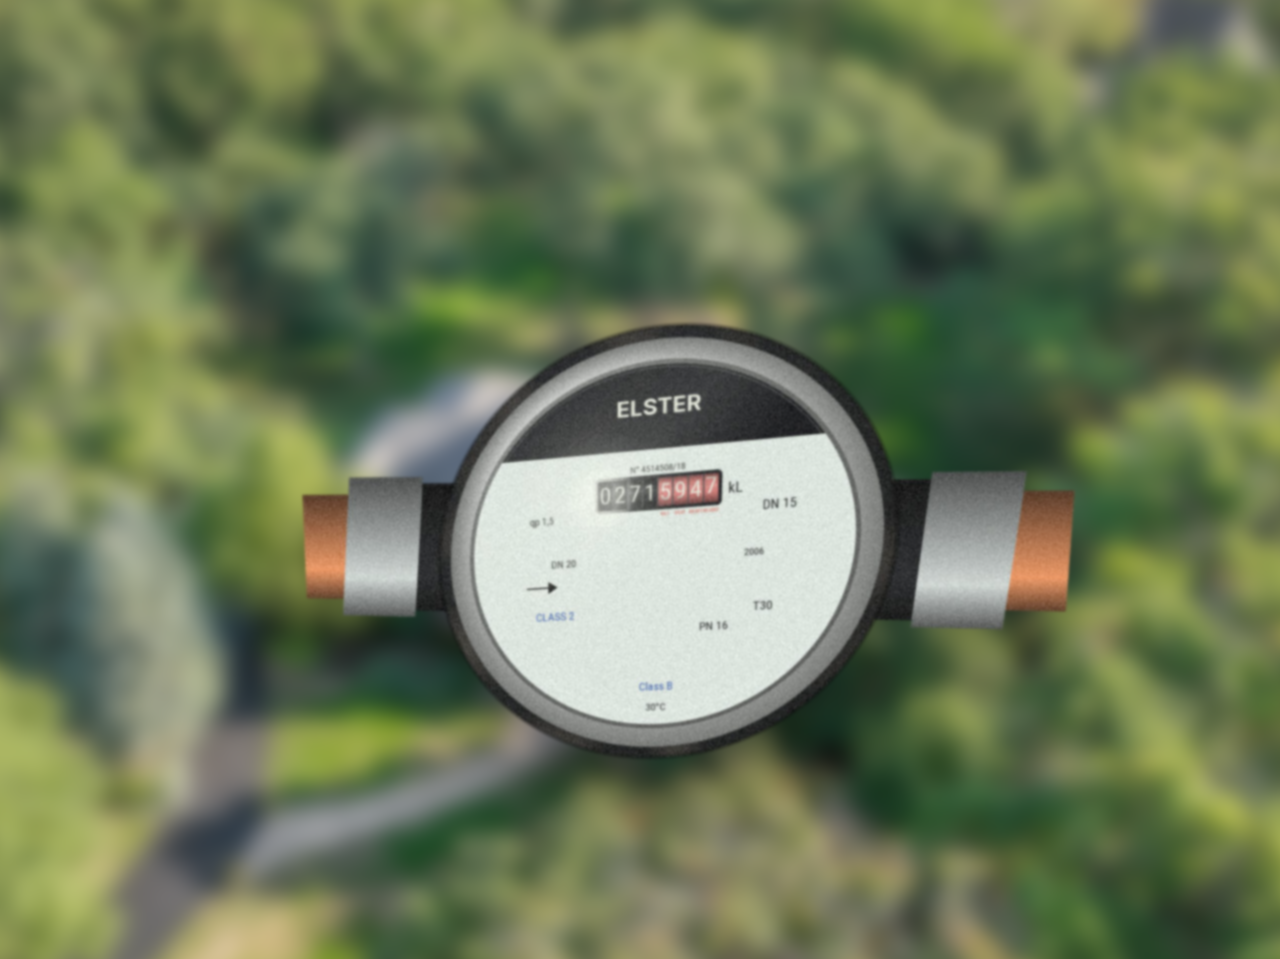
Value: 271.5947 kL
